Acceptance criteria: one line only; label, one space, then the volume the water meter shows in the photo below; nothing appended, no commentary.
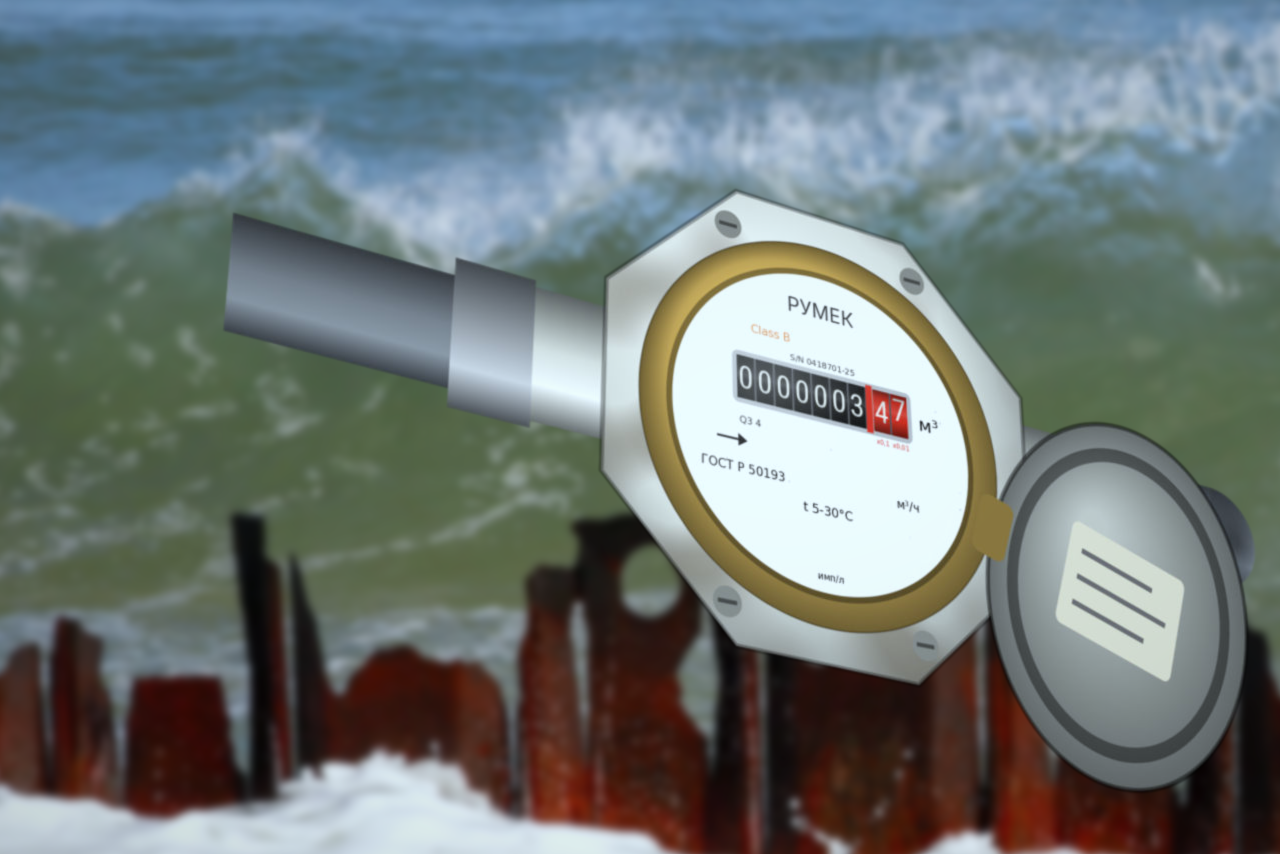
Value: 3.47 m³
